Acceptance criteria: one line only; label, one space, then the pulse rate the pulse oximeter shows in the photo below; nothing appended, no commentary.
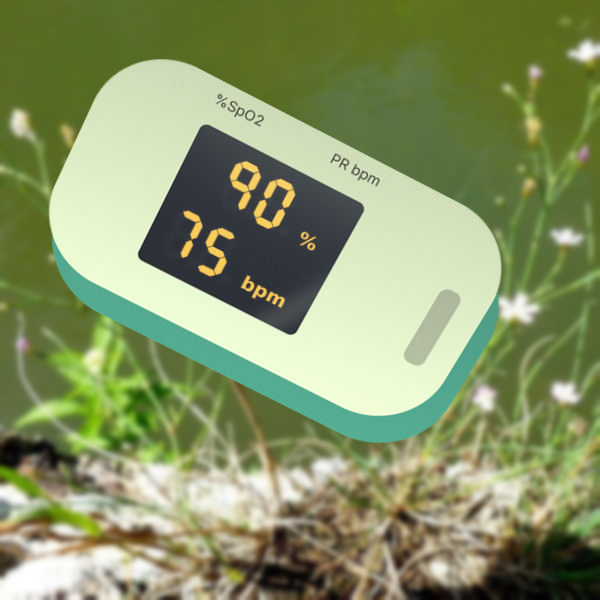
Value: 75 bpm
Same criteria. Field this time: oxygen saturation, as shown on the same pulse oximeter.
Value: 90 %
